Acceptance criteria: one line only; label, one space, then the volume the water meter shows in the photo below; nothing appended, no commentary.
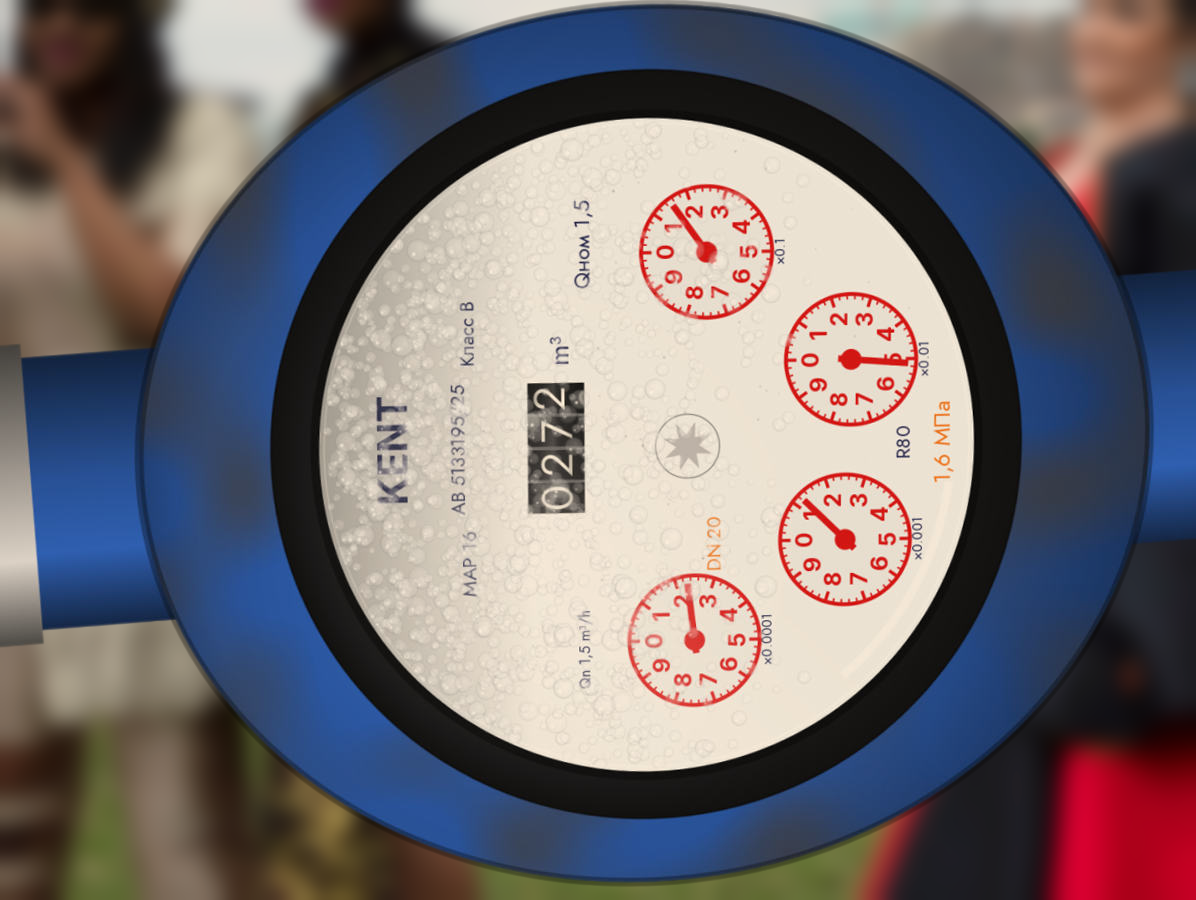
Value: 272.1512 m³
